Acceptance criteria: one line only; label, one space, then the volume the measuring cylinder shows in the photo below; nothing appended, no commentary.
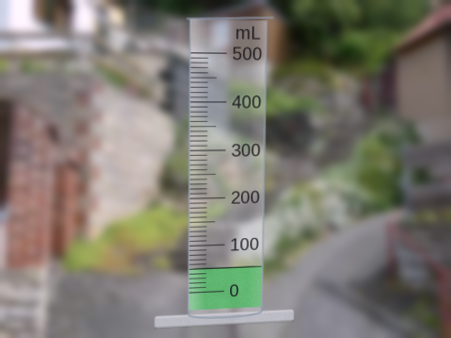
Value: 50 mL
